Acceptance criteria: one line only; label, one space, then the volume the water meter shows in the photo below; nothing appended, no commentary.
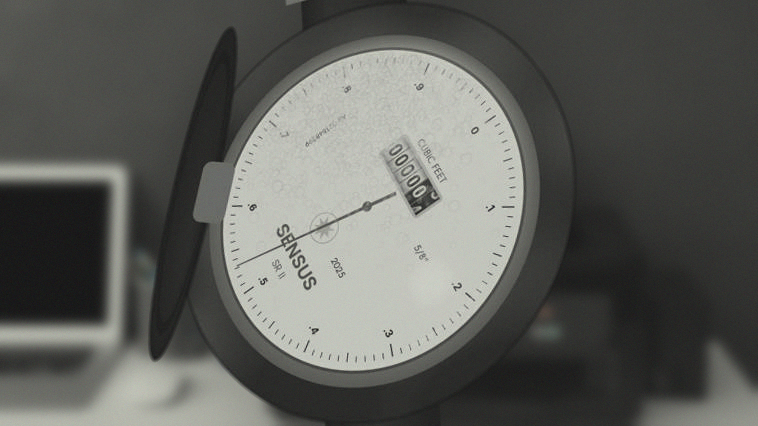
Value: 3.53 ft³
